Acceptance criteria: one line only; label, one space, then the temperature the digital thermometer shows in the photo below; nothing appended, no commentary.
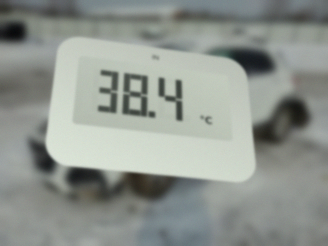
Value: 38.4 °C
